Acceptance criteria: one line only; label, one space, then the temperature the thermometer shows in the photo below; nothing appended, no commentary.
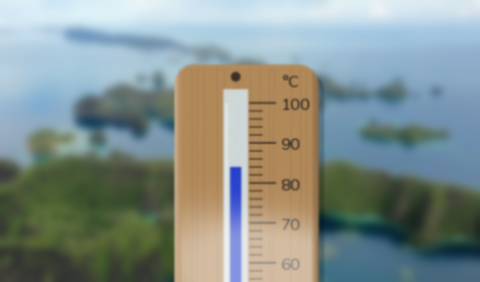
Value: 84 °C
